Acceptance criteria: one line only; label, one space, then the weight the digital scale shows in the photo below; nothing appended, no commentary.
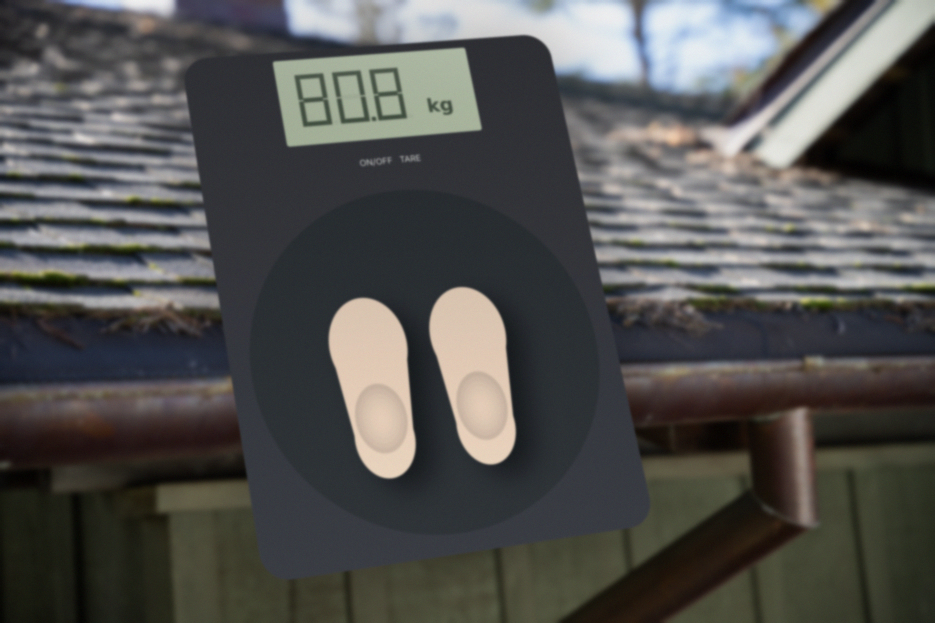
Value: 80.8 kg
